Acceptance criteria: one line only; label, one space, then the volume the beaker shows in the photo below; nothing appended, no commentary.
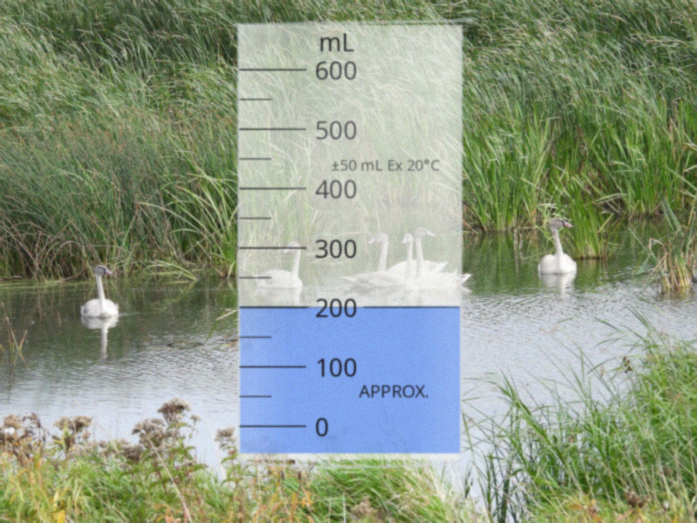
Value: 200 mL
